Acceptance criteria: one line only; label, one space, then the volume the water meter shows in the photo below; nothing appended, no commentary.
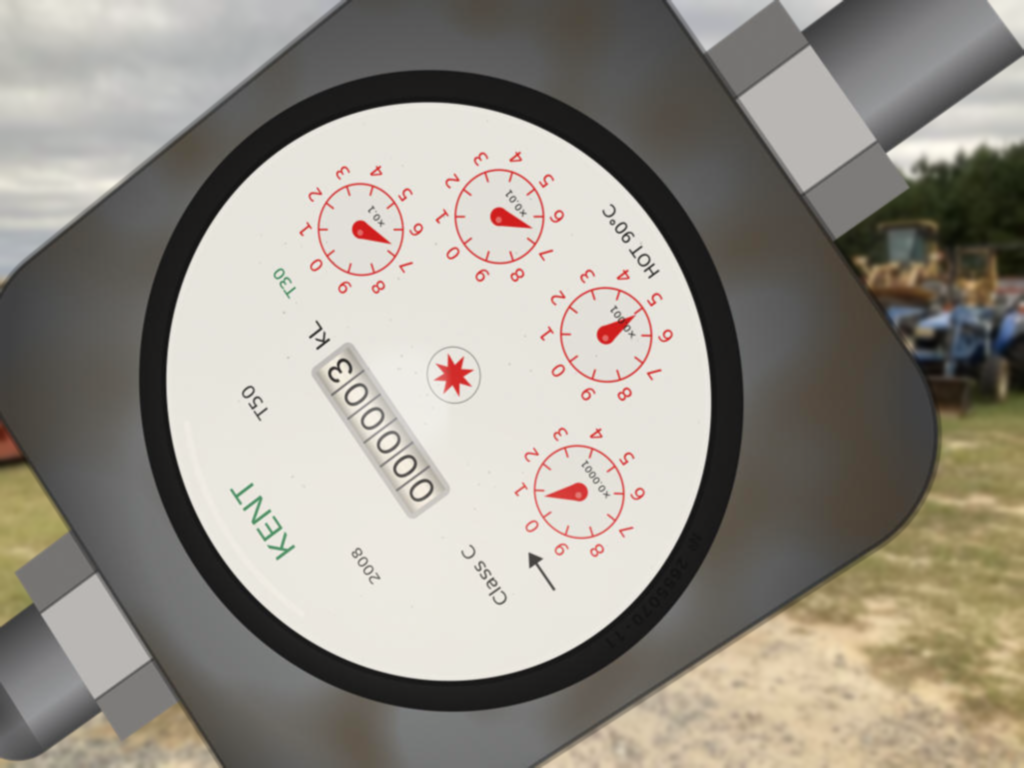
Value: 3.6650 kL
